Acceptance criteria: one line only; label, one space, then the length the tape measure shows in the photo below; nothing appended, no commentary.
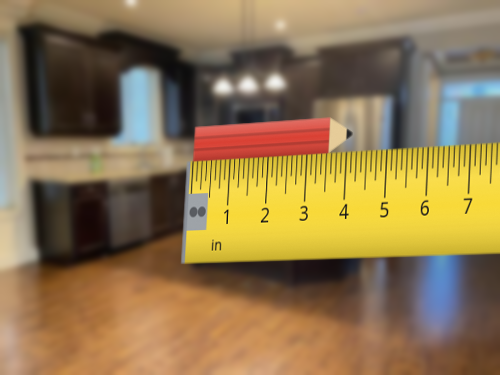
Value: 4.125 in
